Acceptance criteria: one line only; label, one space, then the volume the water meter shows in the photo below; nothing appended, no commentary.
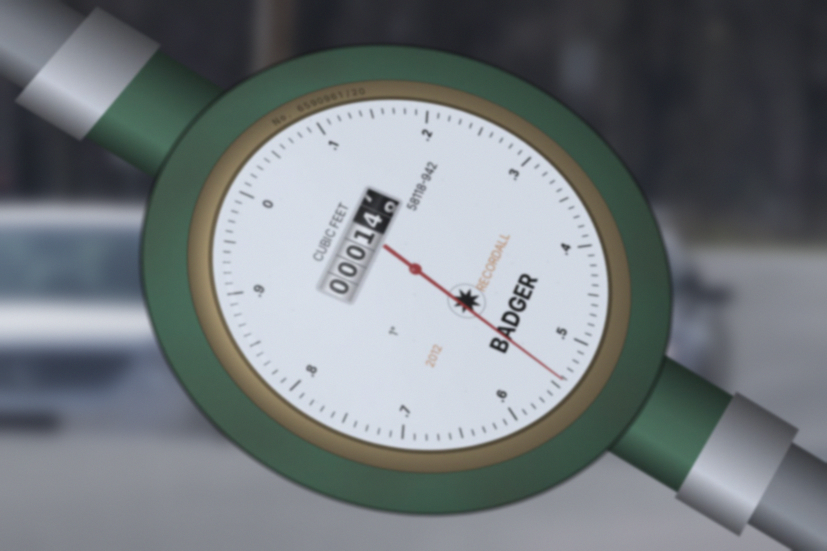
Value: 147.54 ft³
